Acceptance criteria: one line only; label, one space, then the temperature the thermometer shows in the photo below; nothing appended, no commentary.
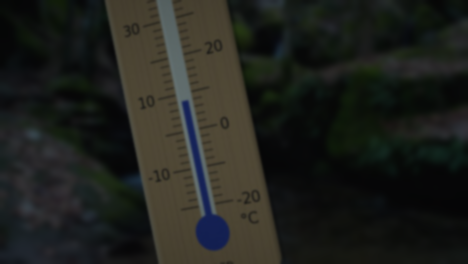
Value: 8 °C
